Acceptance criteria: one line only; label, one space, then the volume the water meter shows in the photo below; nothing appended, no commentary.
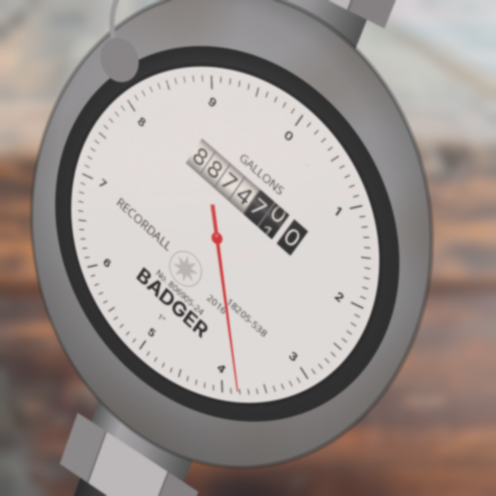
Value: 8874703.8 gal
